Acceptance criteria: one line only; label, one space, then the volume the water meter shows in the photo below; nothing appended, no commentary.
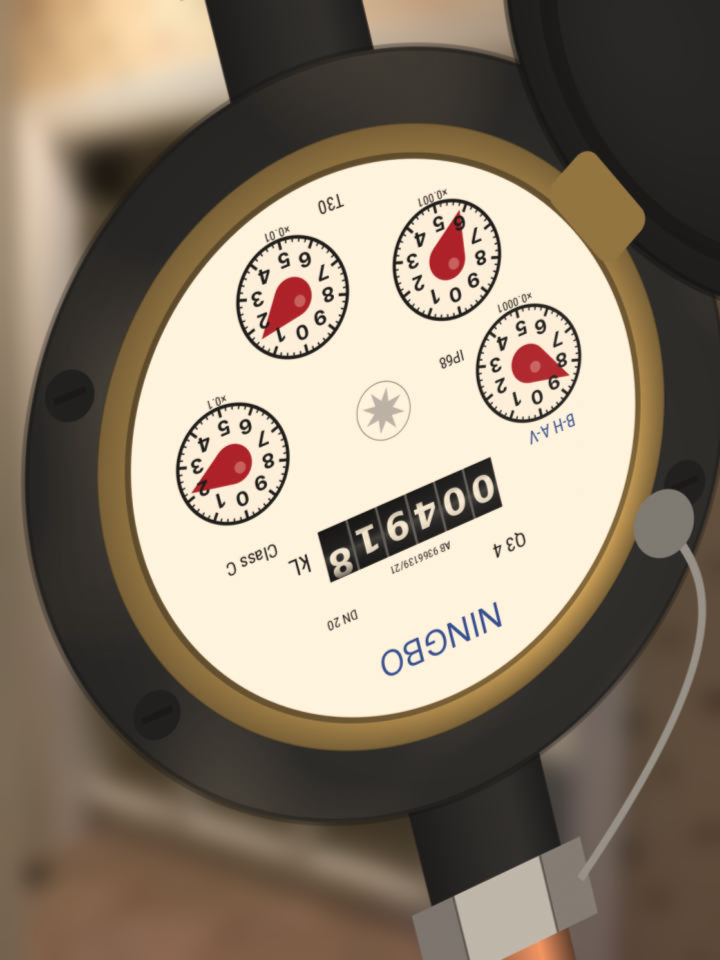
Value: 4918.2158 kL
